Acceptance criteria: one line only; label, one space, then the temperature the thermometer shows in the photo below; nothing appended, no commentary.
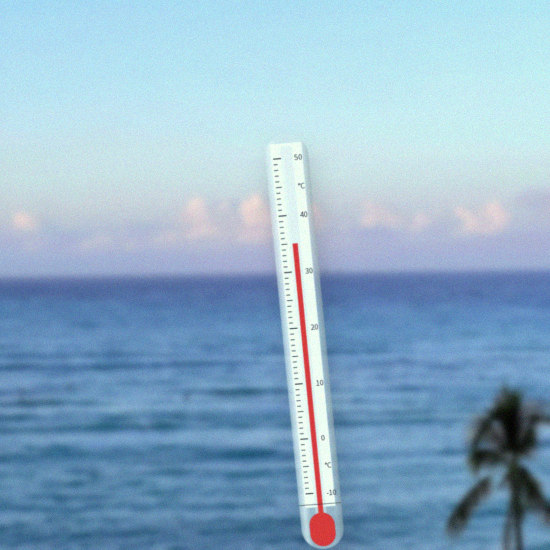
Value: 35 °C
